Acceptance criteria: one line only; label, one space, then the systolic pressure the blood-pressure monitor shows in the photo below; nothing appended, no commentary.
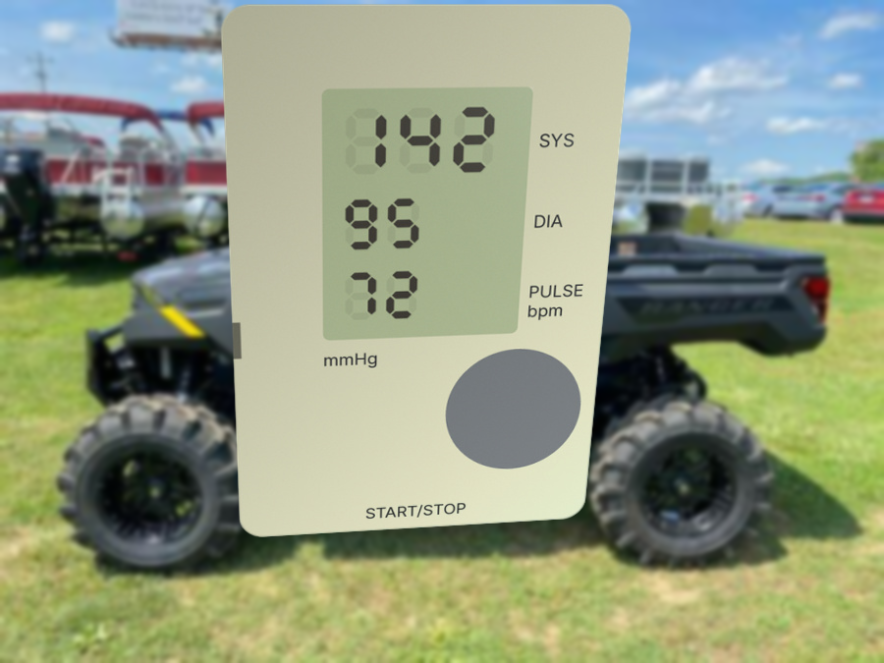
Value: 142 mmHg
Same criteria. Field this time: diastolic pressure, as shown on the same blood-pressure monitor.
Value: 95 mmHg
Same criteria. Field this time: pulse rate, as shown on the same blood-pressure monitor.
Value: 72 bpm
